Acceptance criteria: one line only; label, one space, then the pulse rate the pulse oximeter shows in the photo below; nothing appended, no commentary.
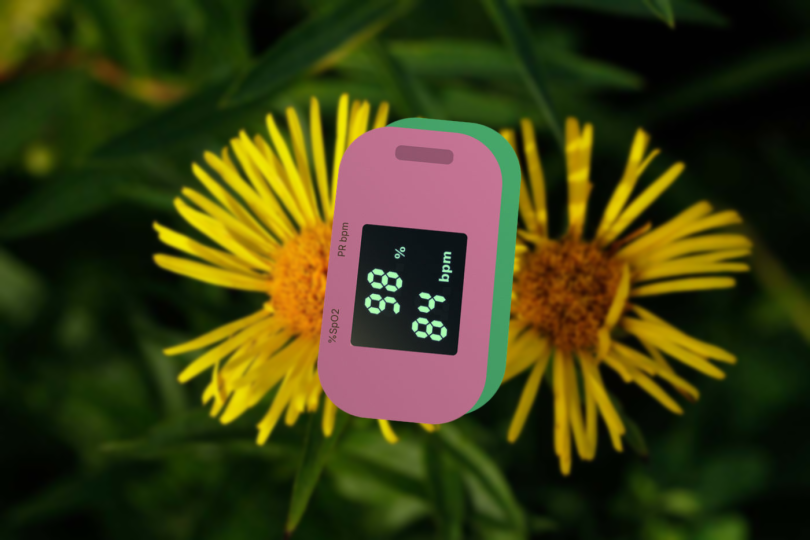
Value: 84 bpm
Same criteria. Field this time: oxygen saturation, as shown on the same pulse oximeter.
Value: 98 %
